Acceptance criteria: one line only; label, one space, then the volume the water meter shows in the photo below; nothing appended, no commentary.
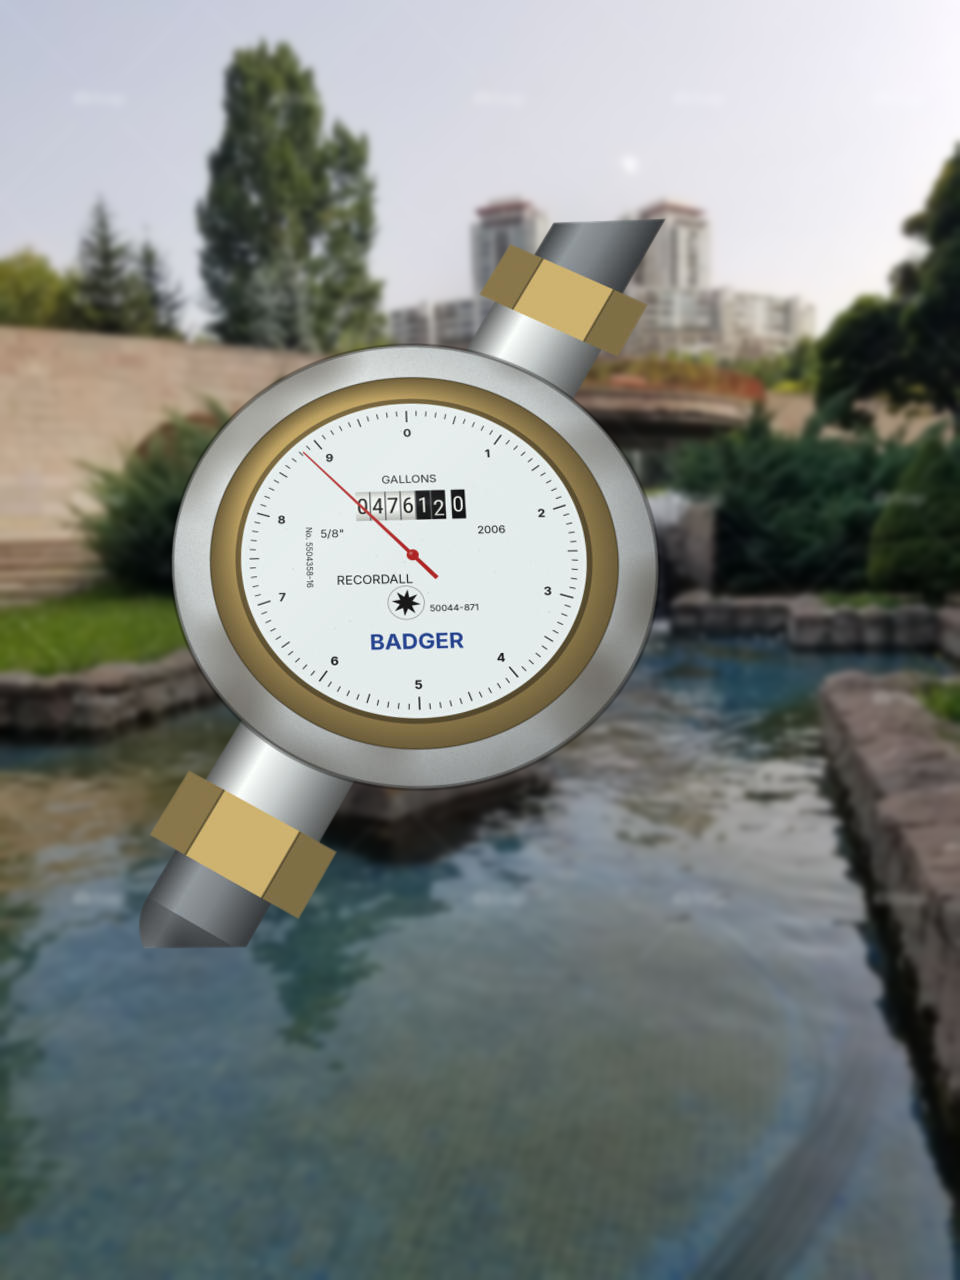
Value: 476118.8 gal
